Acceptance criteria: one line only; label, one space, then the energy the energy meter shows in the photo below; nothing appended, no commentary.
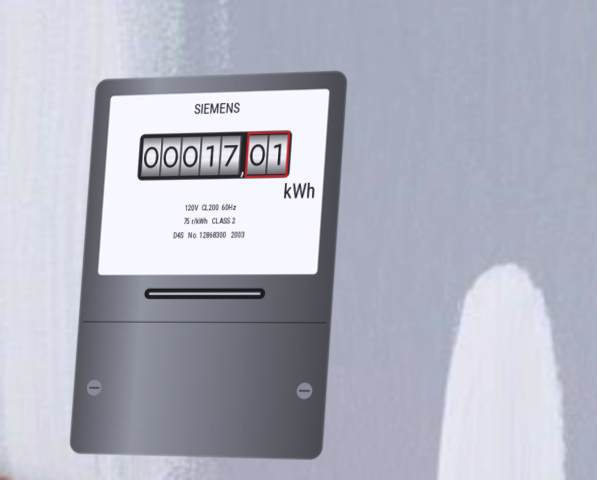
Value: 17.01 kWh
